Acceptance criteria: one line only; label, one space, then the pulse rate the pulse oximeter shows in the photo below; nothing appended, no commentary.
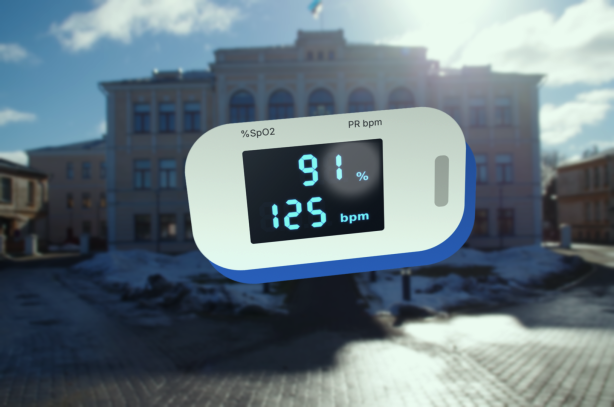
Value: 125 bpm
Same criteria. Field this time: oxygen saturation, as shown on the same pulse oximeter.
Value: 91 %
